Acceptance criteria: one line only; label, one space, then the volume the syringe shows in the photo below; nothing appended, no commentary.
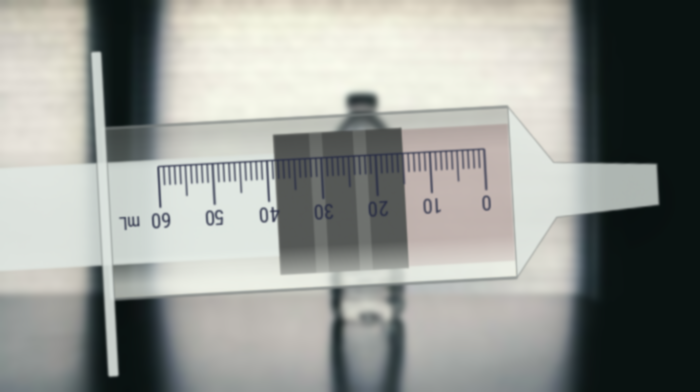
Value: 15 mL
